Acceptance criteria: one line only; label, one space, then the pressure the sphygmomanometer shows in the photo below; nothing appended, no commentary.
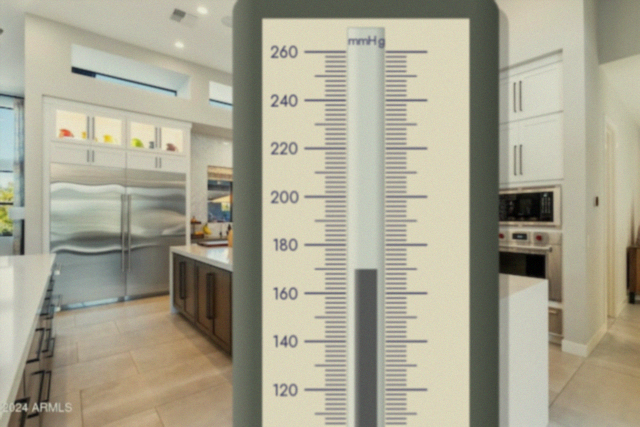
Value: 170 mmHg
